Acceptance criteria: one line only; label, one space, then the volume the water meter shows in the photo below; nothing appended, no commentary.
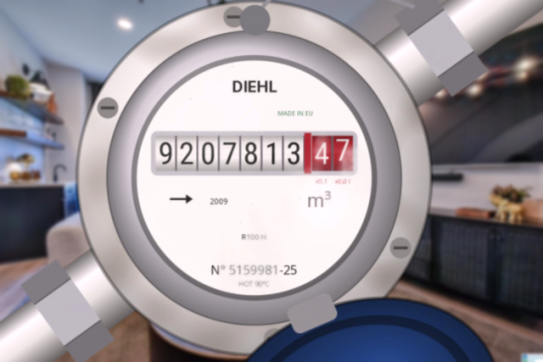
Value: 9207813.47 m³
